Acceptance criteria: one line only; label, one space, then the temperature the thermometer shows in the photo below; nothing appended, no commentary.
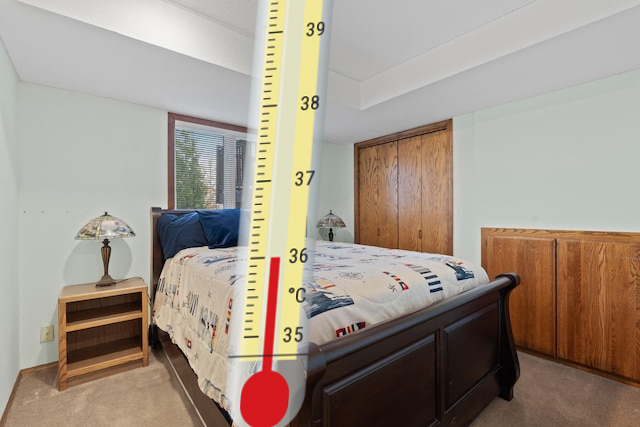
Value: 36 °C
